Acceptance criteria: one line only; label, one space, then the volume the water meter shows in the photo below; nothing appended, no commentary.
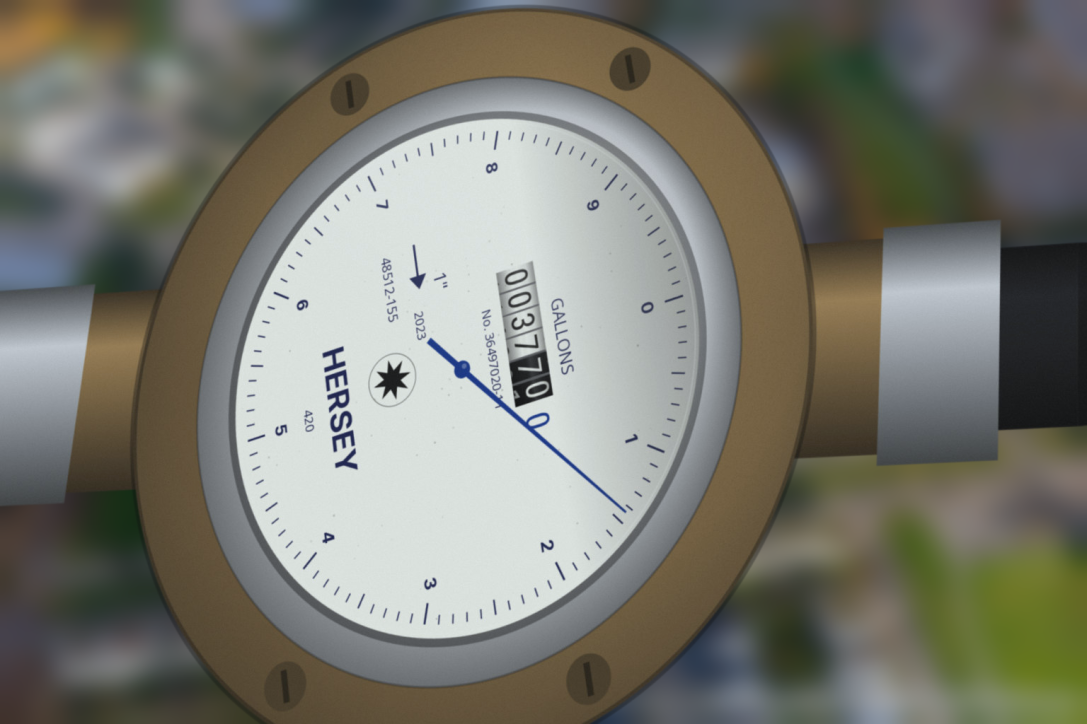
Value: 37701.4 gal
